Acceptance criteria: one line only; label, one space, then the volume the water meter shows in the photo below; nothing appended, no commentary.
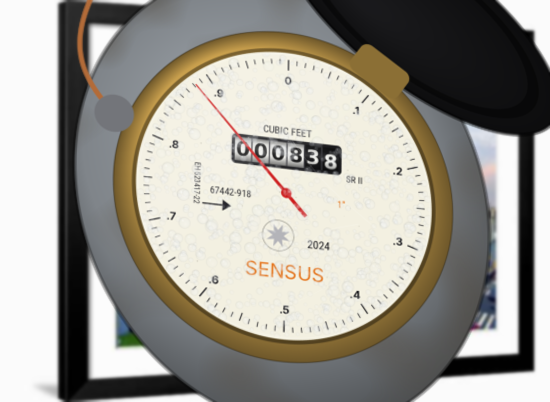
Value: 837.88 ft³
